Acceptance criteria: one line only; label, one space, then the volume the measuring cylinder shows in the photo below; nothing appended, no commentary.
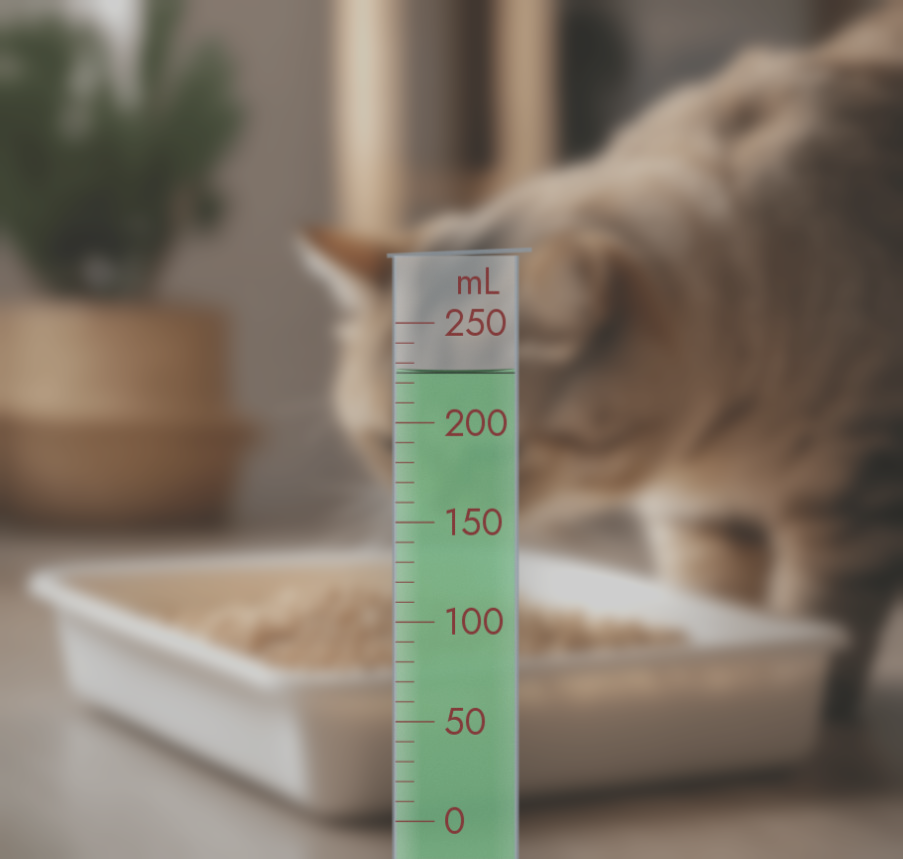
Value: 225 mL
